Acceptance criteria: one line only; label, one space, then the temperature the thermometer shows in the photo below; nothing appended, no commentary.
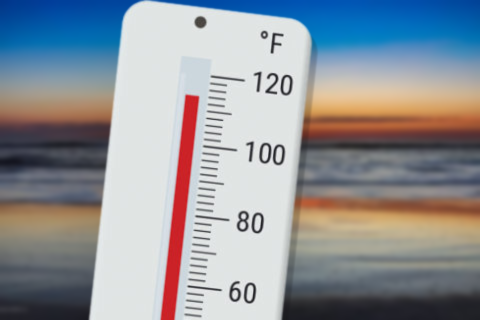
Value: 114 °F
